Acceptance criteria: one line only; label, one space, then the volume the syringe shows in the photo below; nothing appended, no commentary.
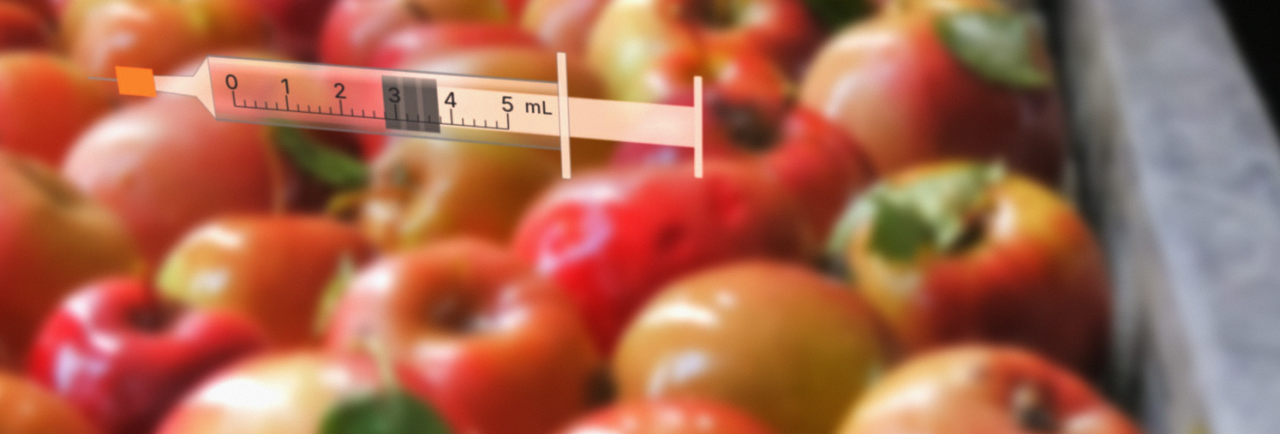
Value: 2.8 mL
